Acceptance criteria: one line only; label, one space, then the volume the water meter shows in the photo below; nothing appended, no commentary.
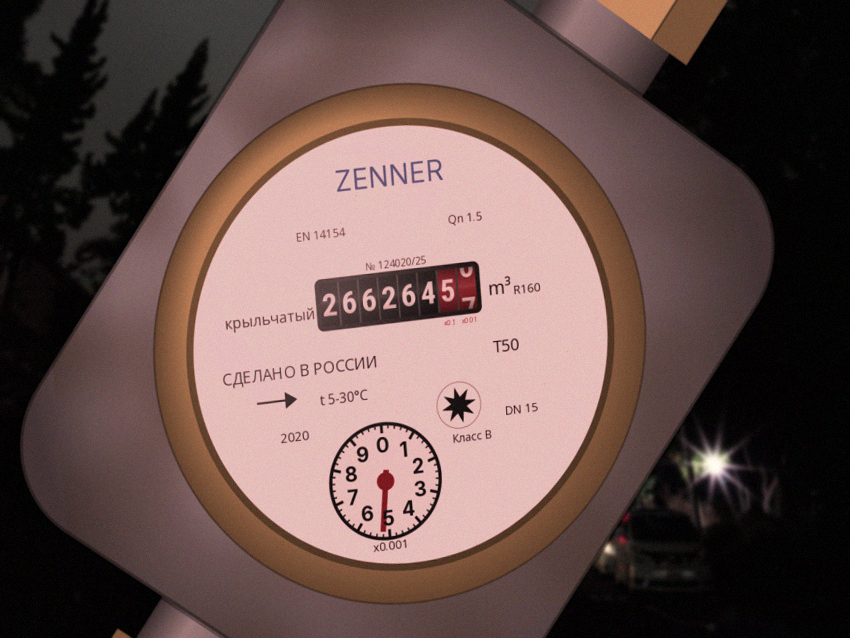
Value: 266264.565 m³
